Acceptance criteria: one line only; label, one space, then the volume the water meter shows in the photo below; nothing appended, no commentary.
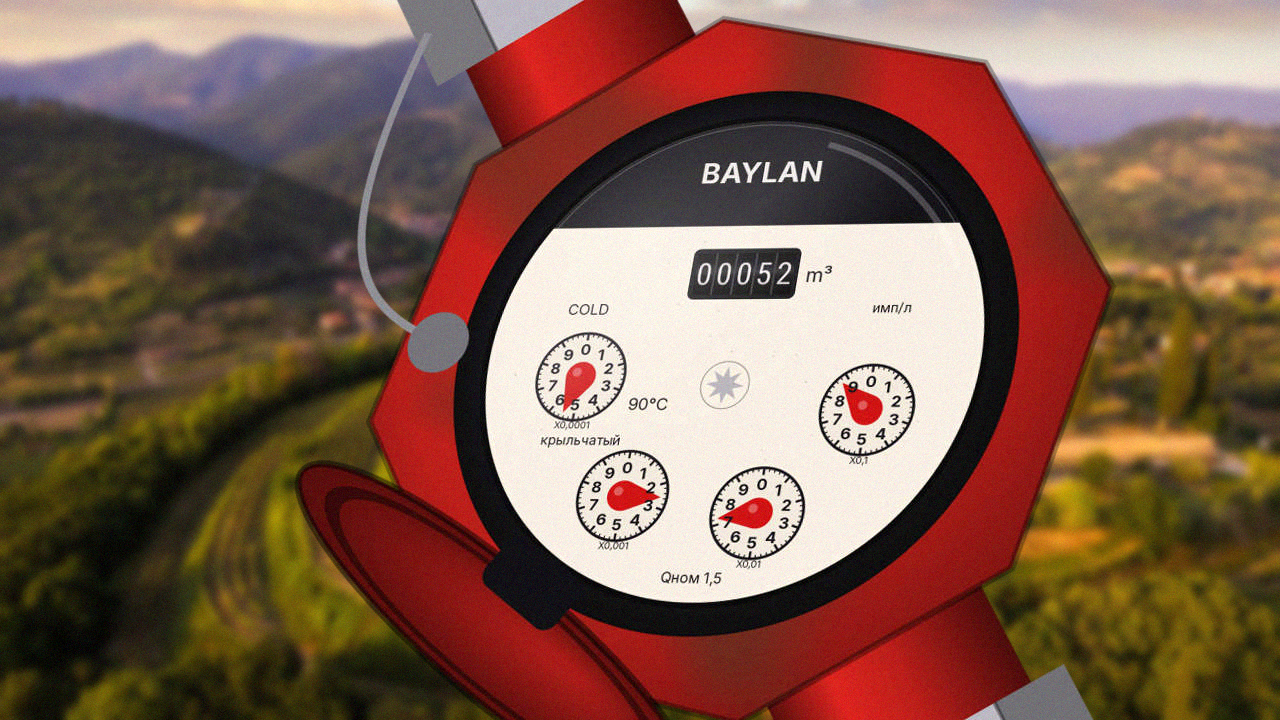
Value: 52.8725 m³
